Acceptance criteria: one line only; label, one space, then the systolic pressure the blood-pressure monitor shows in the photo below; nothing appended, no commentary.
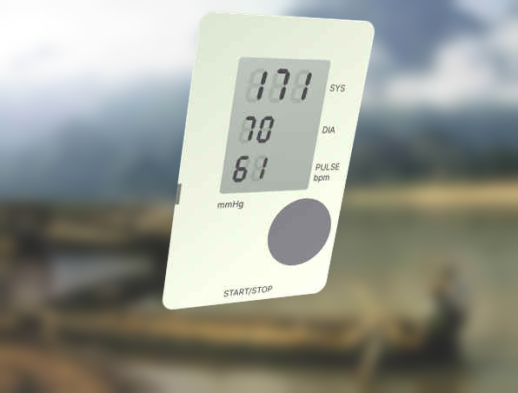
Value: 171 mmHg
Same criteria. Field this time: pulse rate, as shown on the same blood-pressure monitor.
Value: 61 bpm
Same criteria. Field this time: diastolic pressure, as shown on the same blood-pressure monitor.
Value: 70 mmHg
